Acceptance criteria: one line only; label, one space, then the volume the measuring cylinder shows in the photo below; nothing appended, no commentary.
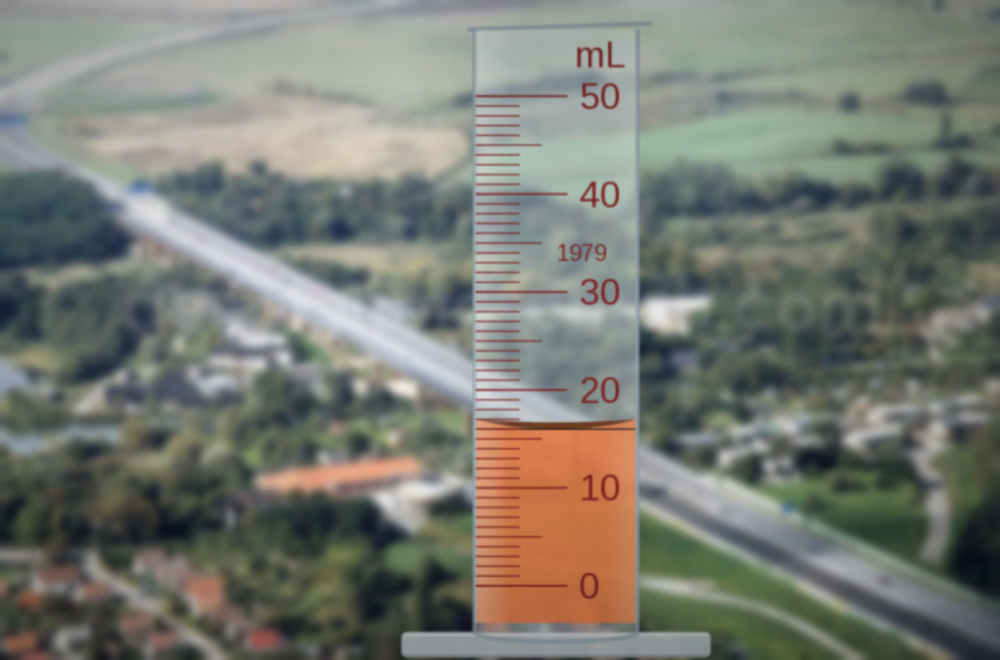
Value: 16 mL
